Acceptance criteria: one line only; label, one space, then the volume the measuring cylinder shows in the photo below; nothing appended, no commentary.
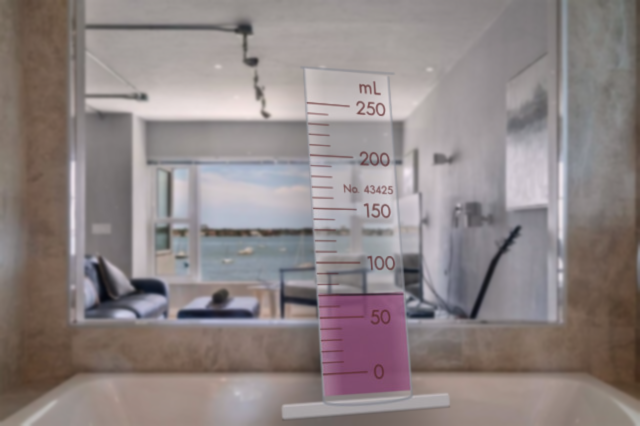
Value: 70 mL
